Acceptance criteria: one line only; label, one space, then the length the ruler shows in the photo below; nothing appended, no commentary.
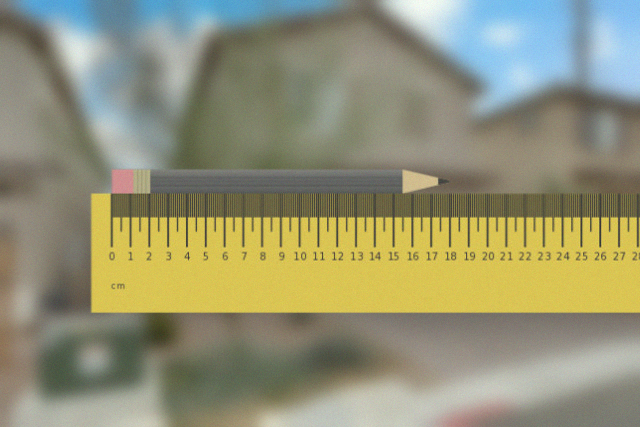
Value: 18 cm
